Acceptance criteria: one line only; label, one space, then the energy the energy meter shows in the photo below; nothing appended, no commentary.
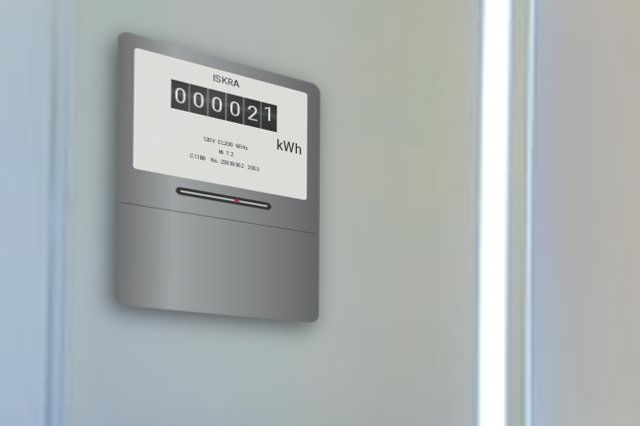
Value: 21 kWh
